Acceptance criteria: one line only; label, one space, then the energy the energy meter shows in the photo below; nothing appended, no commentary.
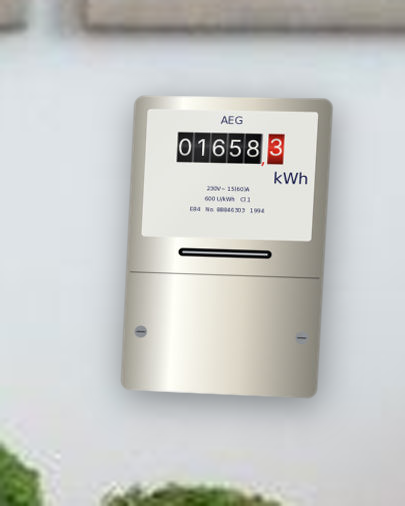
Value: 1658.3 kWh
